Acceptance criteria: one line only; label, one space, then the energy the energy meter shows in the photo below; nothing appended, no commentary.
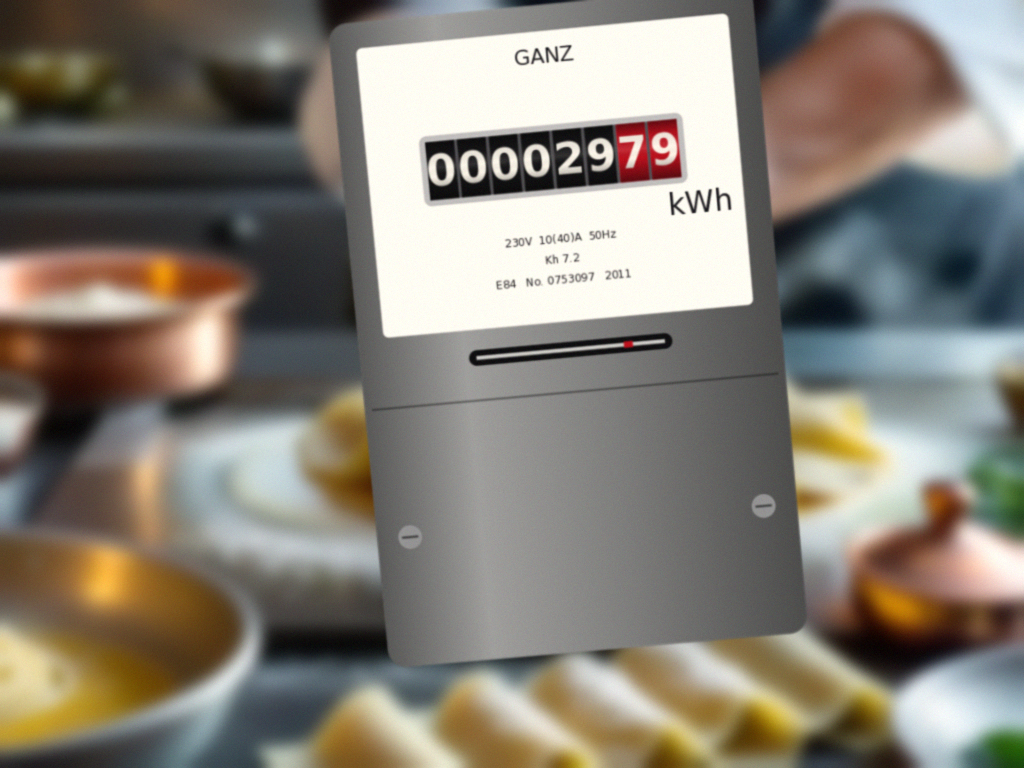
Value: 29.79 kWh
